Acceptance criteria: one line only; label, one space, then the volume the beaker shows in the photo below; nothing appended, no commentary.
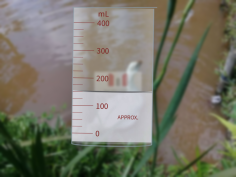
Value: 150 mL
